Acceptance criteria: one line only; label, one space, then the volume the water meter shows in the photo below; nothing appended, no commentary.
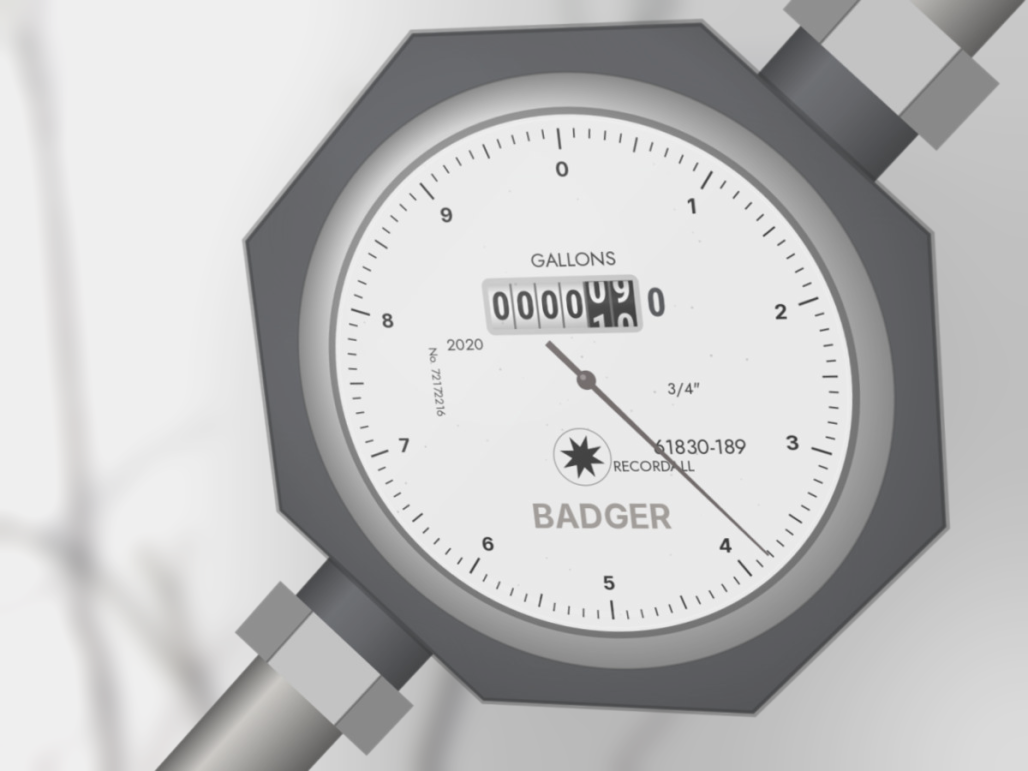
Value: 93.8 gal
